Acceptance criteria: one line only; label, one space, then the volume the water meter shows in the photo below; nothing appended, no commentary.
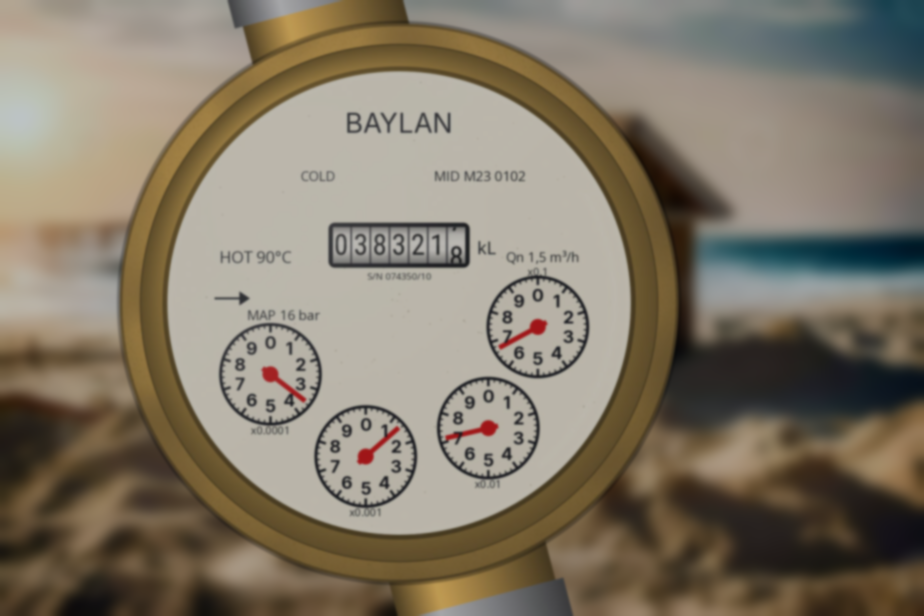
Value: 383217.6713 kL
